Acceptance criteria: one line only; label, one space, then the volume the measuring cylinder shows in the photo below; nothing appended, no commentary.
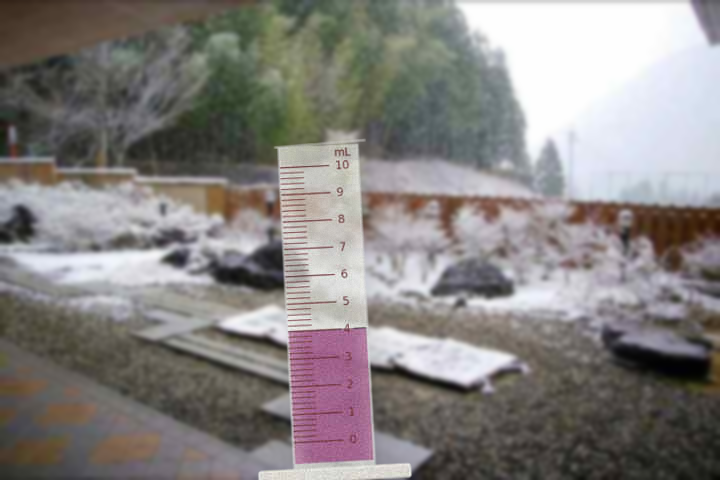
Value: 4 mL
